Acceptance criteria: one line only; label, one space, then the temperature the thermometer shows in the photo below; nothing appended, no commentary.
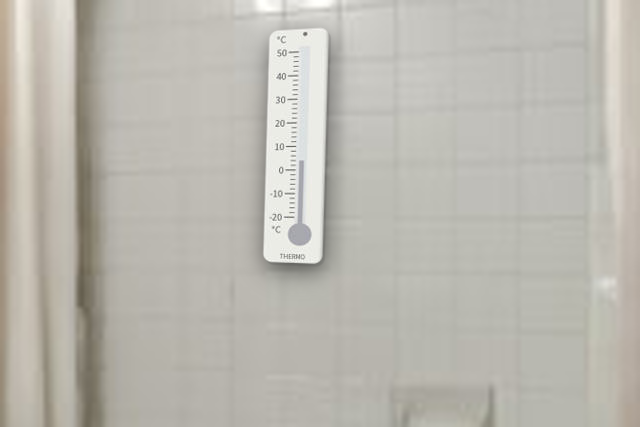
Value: 4 °C
